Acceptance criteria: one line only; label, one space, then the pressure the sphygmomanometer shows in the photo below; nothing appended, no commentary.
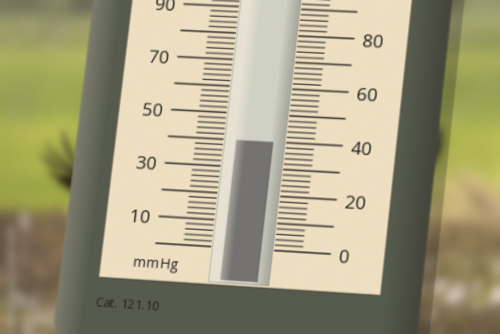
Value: 40 mmHg
